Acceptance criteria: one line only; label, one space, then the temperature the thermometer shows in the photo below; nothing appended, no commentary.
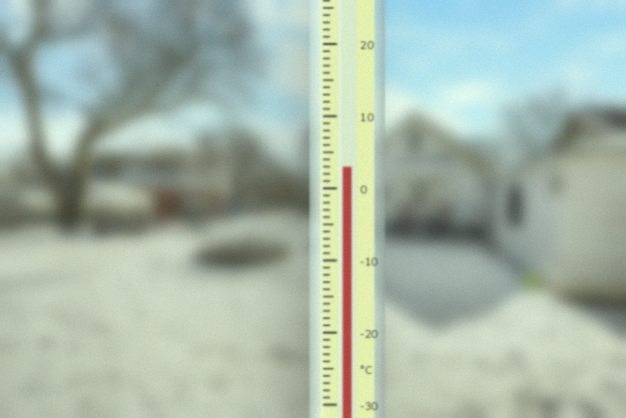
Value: 3 °C
